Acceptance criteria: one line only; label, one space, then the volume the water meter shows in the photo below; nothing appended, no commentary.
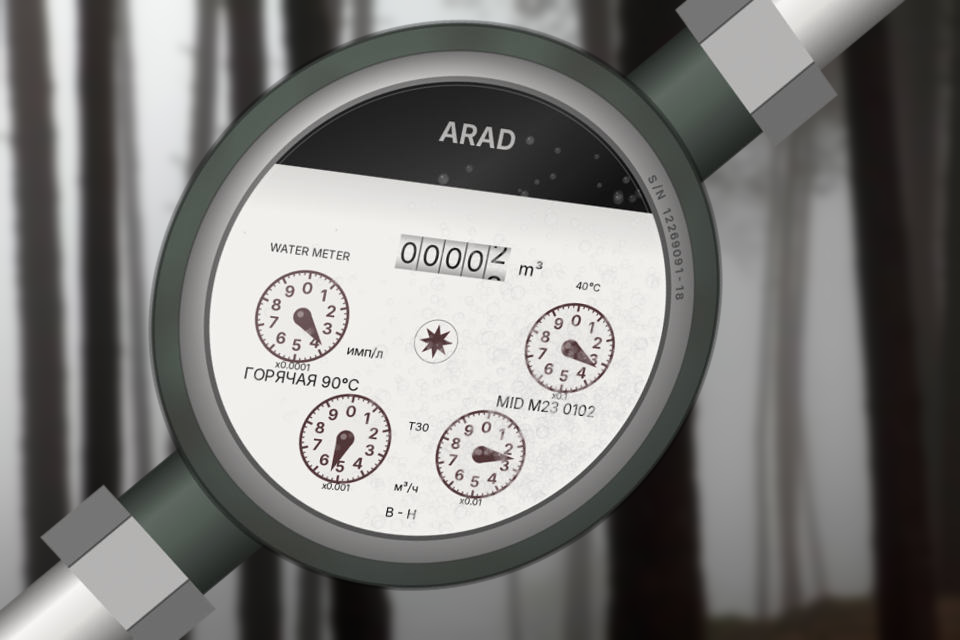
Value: 2.3253 m³
